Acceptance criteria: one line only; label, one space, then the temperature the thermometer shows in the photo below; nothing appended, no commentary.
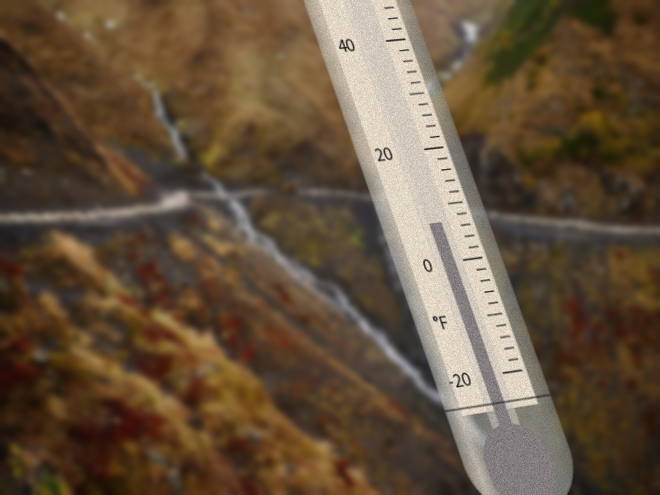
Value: 7 °F
